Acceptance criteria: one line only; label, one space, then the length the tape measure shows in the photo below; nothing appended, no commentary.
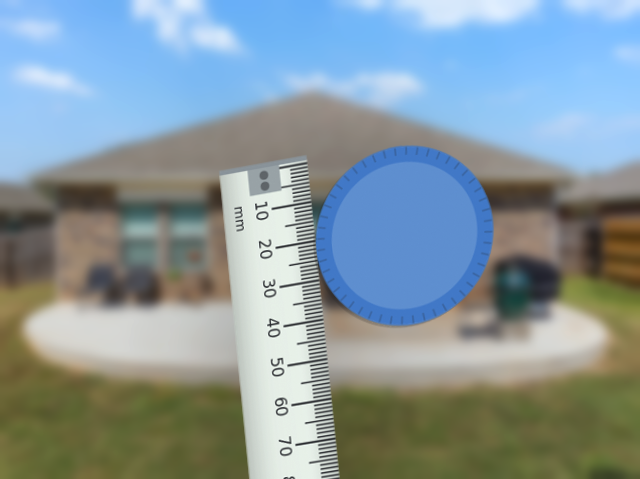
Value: 45 mm
